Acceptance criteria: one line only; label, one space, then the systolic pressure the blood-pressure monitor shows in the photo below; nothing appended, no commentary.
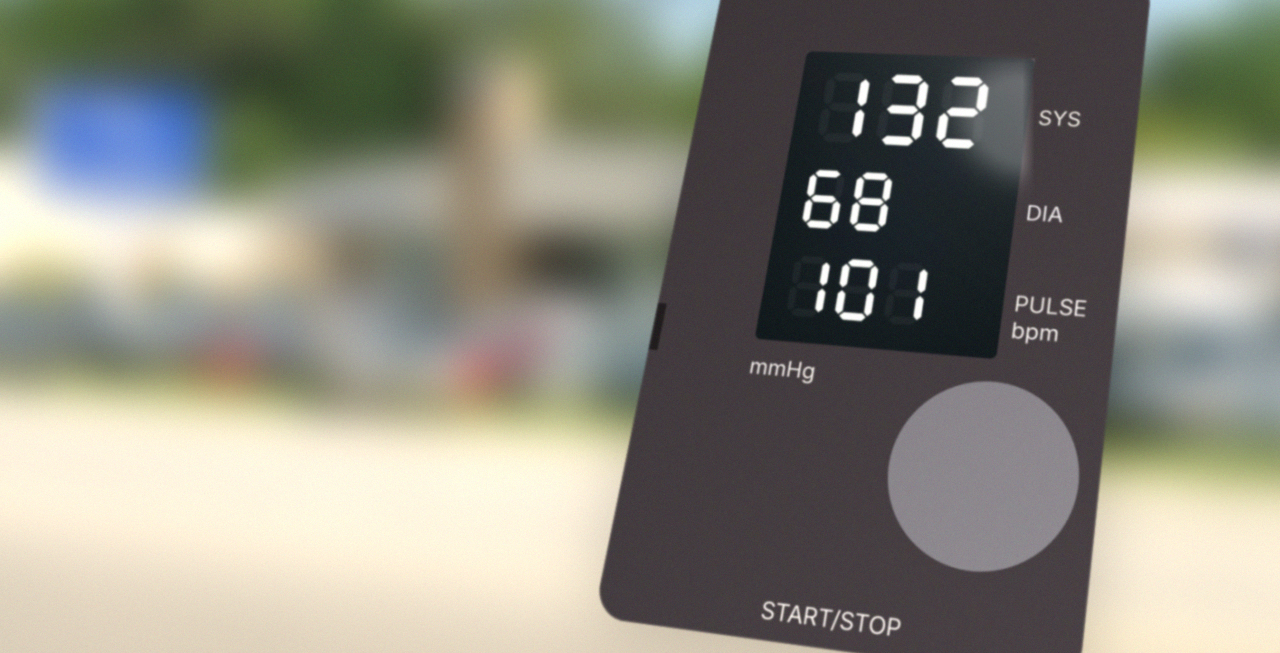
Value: 132 mmHg
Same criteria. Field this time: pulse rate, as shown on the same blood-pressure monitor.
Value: 101 bpm
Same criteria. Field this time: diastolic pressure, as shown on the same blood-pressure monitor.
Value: 68 mmHg
